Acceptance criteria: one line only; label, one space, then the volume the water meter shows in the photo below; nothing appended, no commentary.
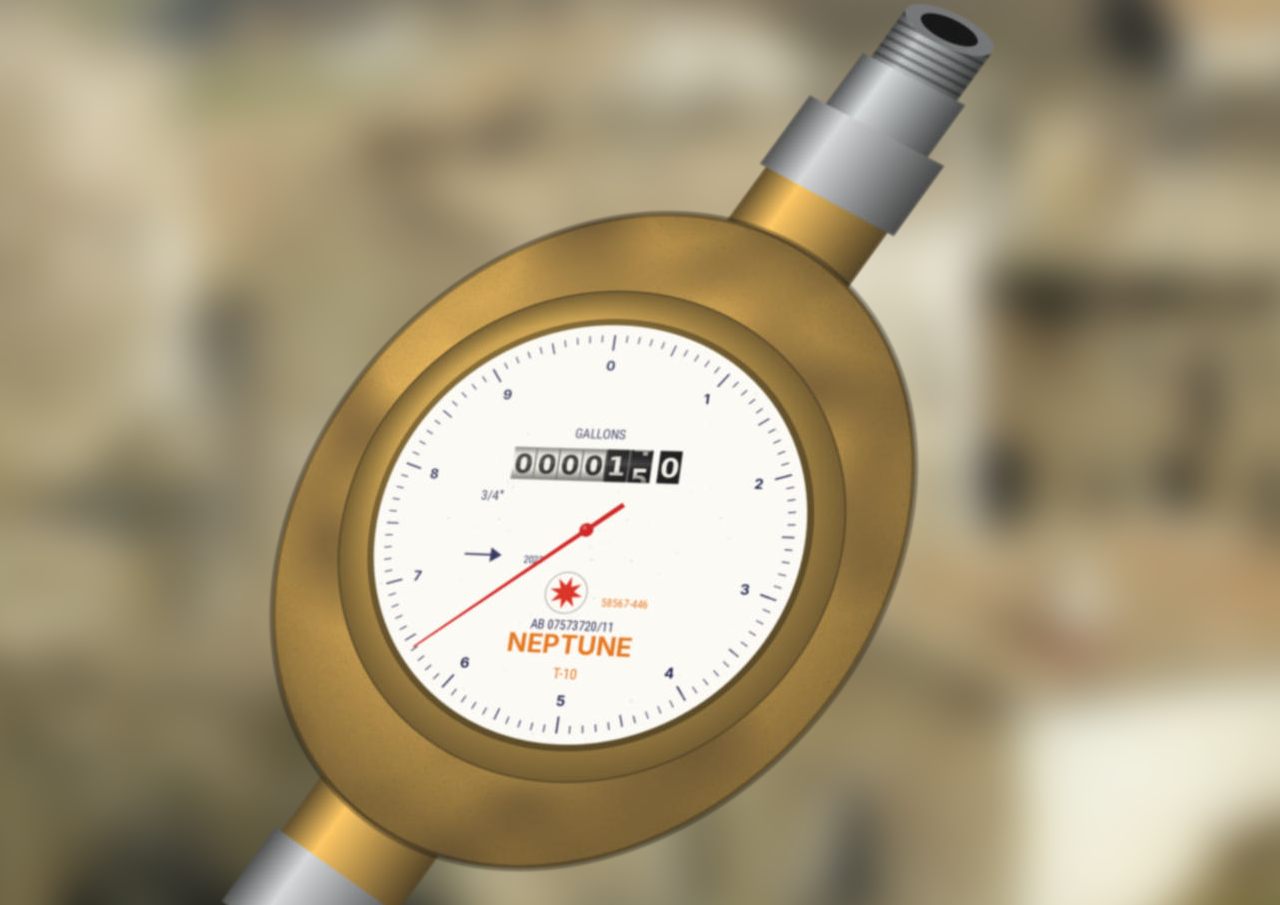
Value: 146.4 gal
